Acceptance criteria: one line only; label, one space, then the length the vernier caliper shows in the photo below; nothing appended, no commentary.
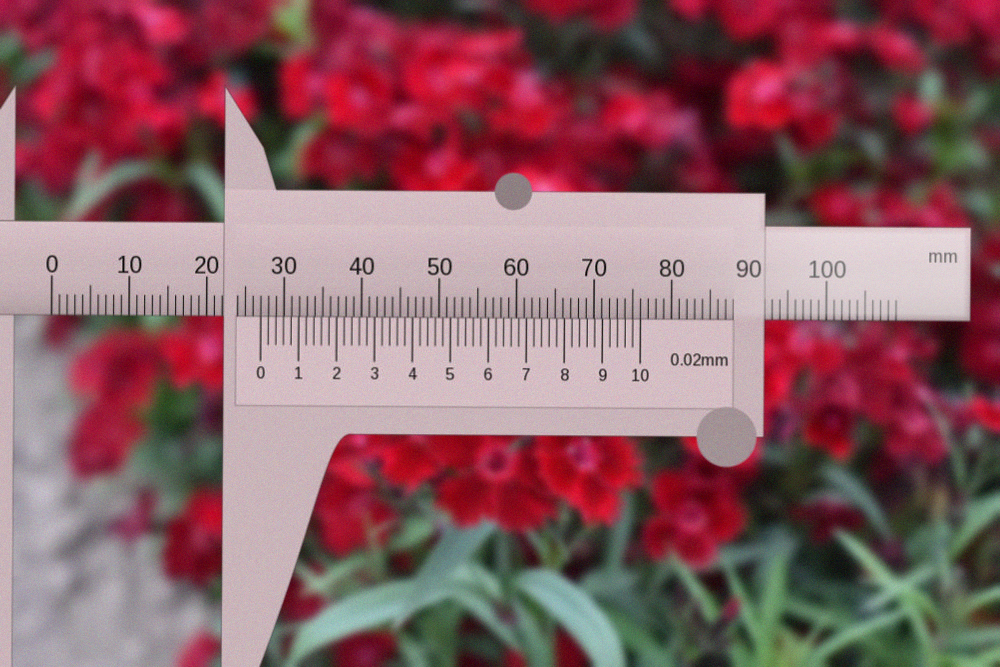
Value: 27.0 mm
